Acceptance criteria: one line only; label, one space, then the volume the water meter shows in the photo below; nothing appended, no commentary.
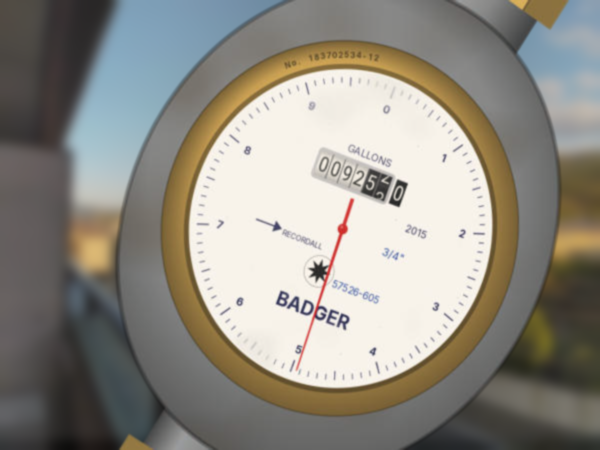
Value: 92524.9 gal
